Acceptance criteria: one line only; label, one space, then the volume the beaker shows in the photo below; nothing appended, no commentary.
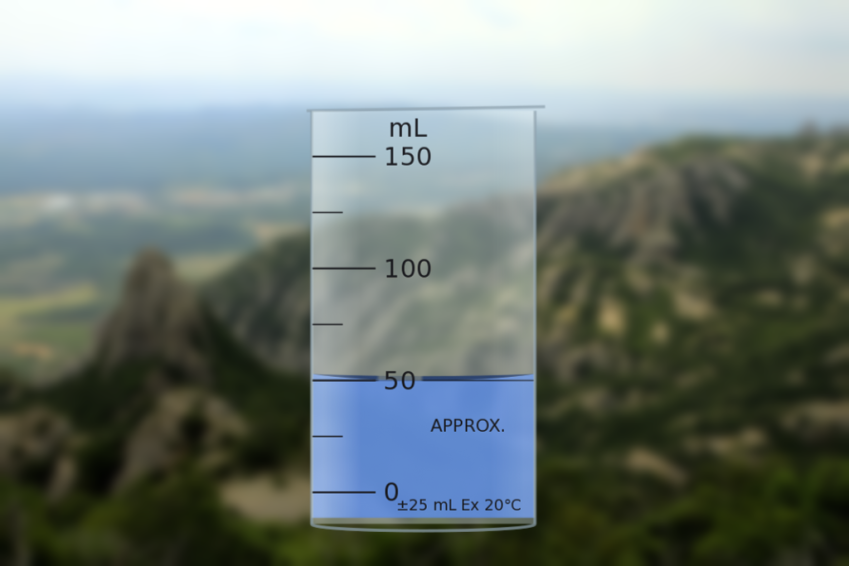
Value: 50 mL
